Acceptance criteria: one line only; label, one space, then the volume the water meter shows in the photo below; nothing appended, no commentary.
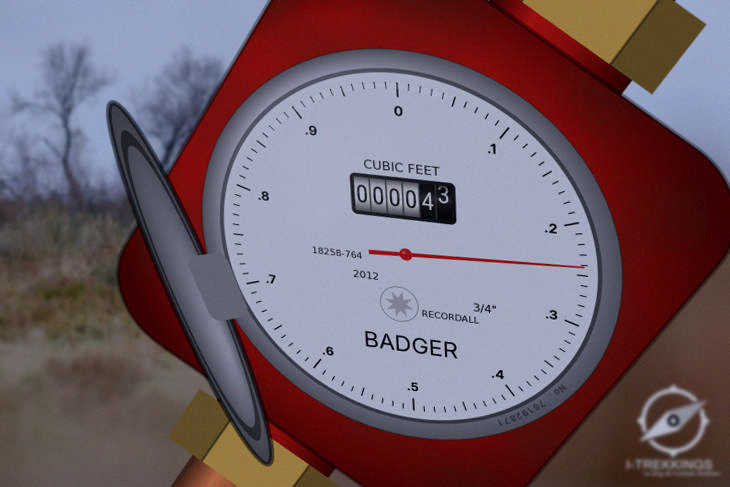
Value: 43.24 ft³
